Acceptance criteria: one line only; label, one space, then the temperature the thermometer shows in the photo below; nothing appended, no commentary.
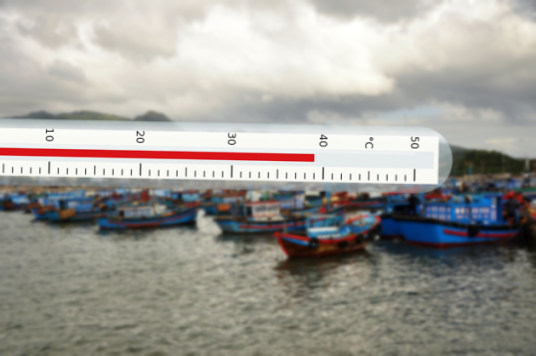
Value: 39 °C
